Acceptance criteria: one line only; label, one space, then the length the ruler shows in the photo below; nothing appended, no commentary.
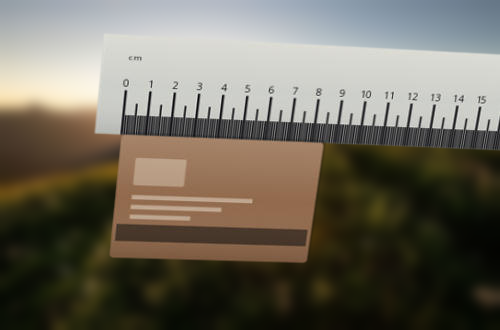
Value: 8.5 cm
